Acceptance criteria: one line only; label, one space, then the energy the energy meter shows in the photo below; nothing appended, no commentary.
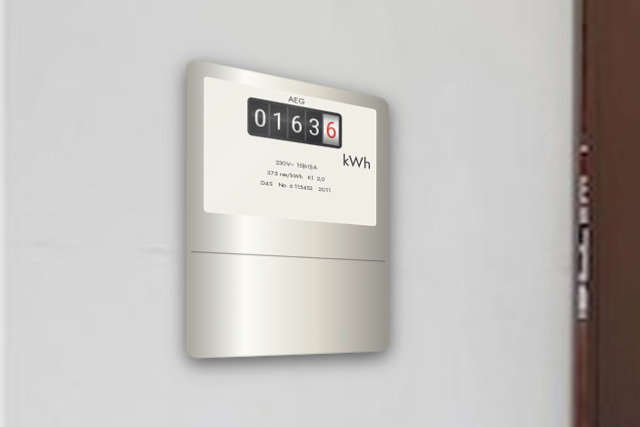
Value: 163.6 kWh
